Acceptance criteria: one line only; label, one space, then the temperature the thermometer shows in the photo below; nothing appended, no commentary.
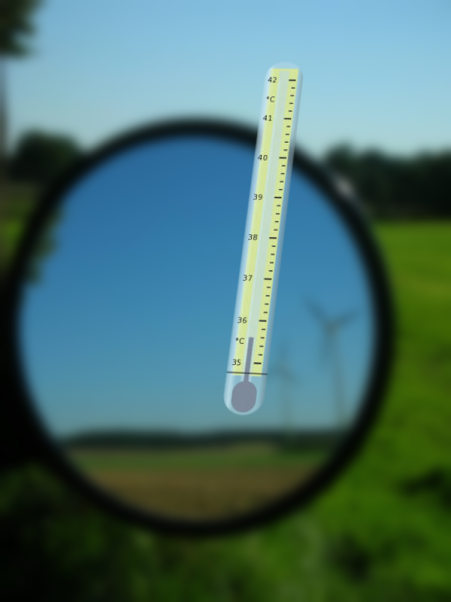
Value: 35.6 °C
